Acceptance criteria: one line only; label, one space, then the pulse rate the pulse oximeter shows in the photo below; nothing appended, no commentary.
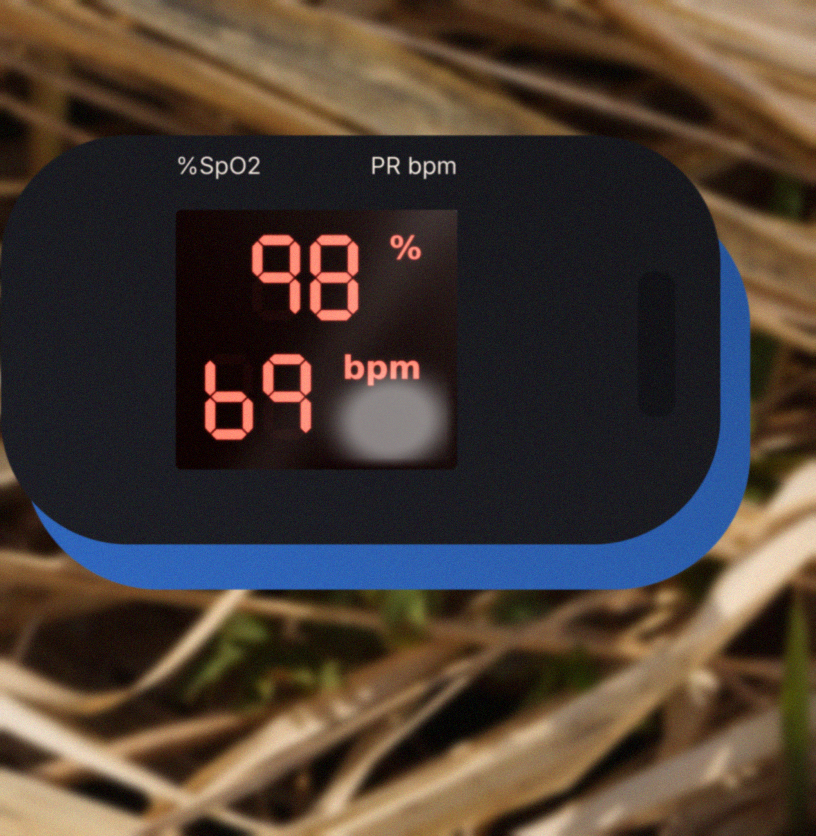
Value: 69 bpm
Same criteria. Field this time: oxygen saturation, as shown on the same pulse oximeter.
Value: 98 %
